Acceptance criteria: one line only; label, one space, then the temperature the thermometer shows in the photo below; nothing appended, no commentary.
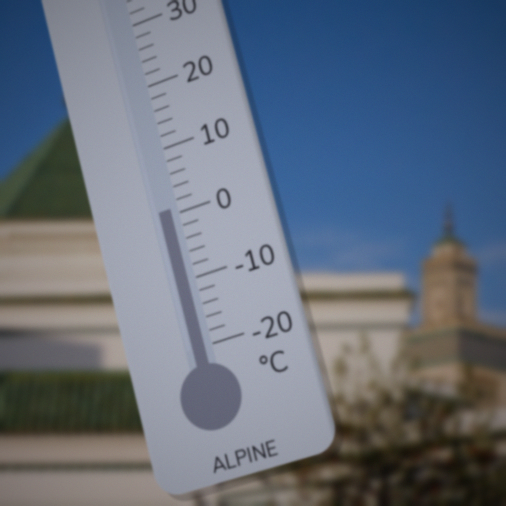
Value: 1 °C
